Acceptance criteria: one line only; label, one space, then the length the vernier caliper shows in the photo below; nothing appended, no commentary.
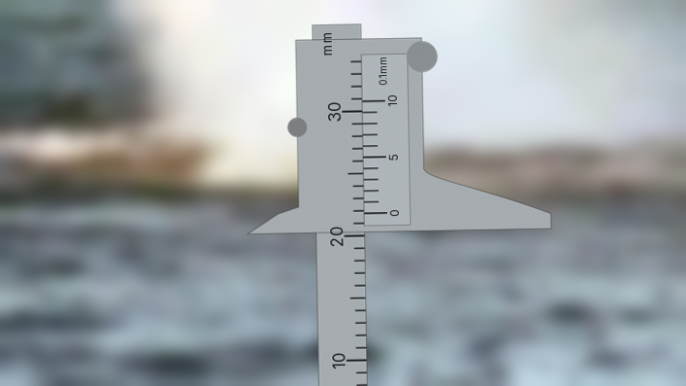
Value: 21.8 mm
